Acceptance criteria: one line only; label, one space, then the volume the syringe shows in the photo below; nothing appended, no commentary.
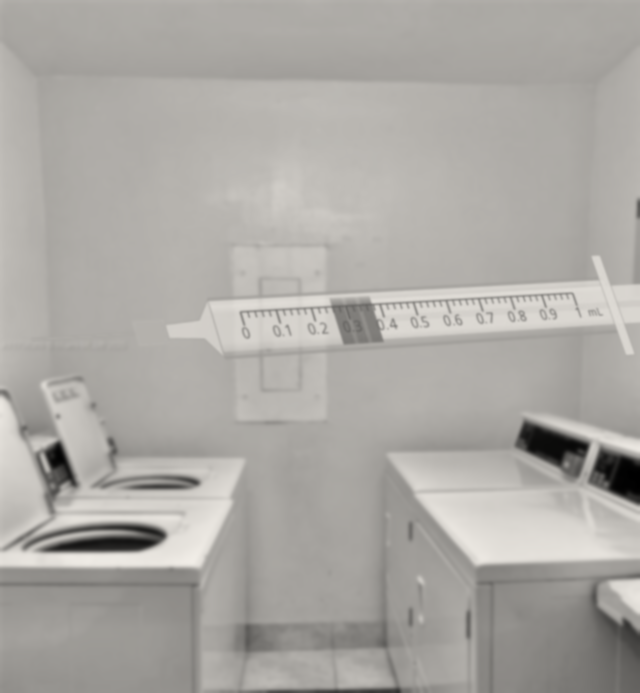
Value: 0.26 mL
